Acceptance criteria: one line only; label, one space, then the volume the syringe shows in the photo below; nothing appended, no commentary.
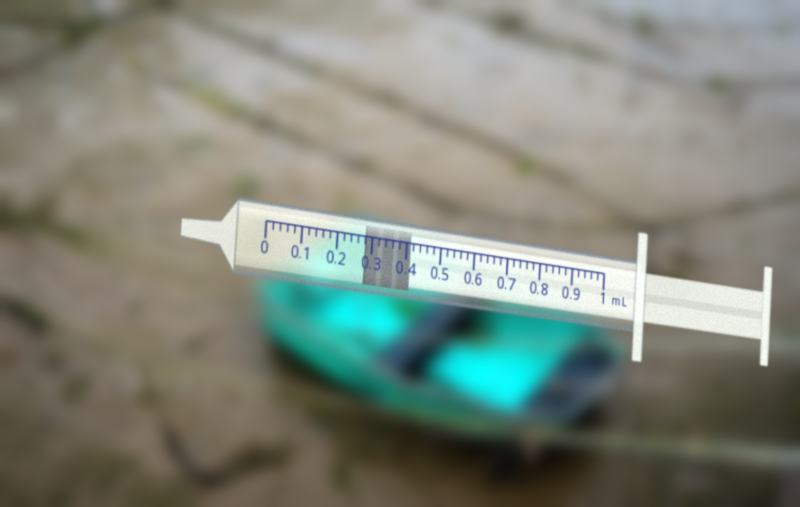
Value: 0.28 mL
